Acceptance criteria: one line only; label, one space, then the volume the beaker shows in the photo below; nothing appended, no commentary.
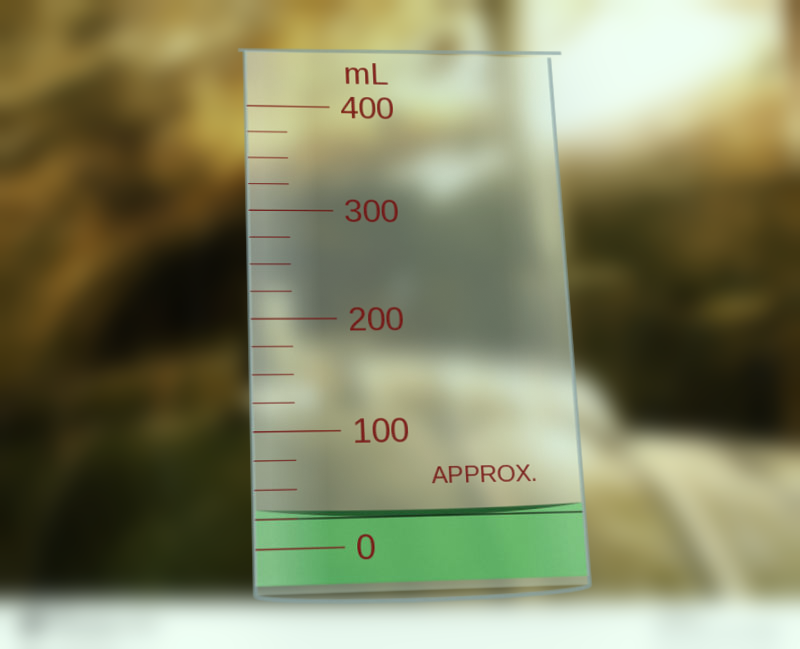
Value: 25 mL
